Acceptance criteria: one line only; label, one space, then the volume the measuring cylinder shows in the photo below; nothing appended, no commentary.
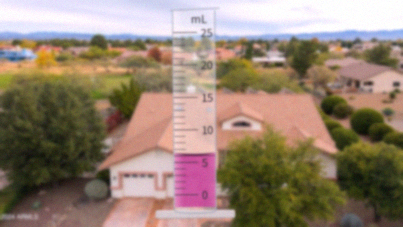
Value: 6 mL
